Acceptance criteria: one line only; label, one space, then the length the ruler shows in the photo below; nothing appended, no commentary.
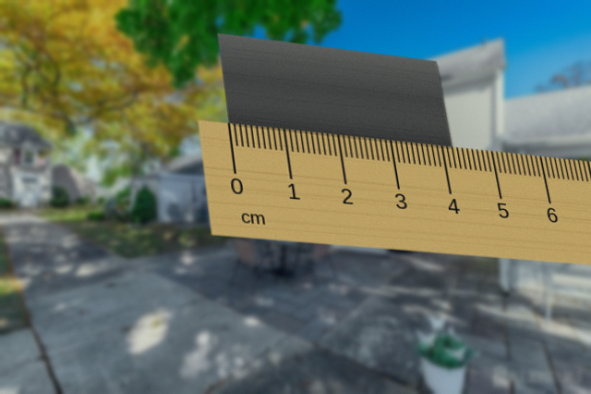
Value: 4.2 cm
